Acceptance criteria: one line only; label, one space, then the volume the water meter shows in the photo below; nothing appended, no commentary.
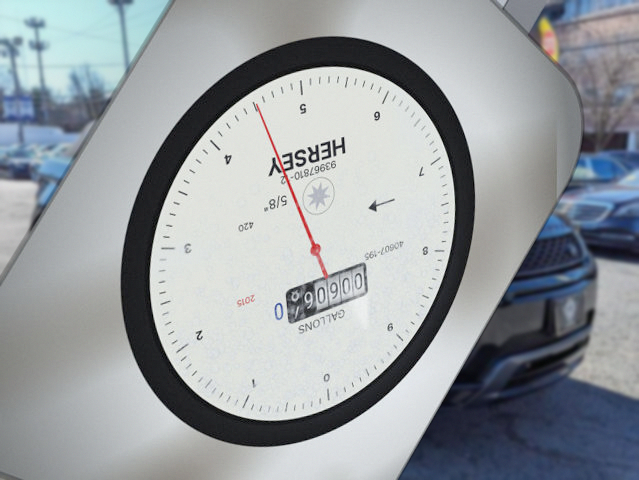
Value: 60674.5 gal
